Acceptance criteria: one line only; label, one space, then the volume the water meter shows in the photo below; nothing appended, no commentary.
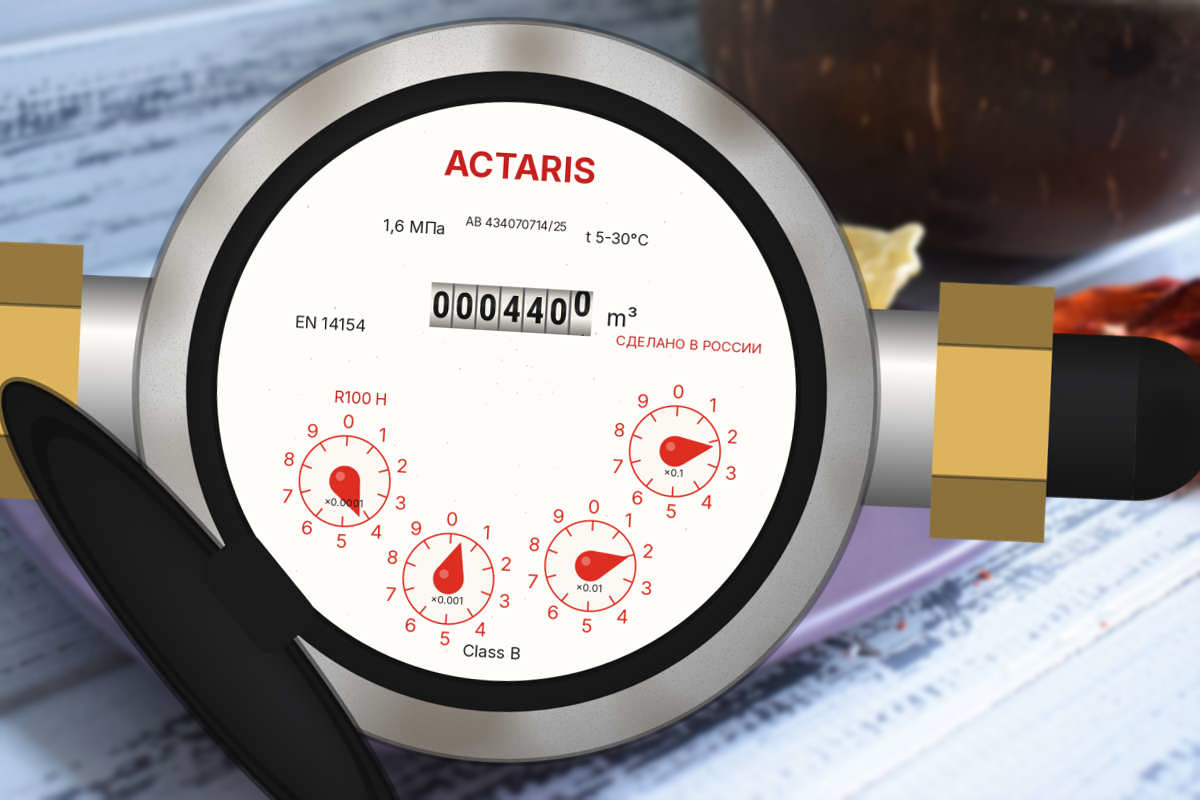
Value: 4400.2204 m³
